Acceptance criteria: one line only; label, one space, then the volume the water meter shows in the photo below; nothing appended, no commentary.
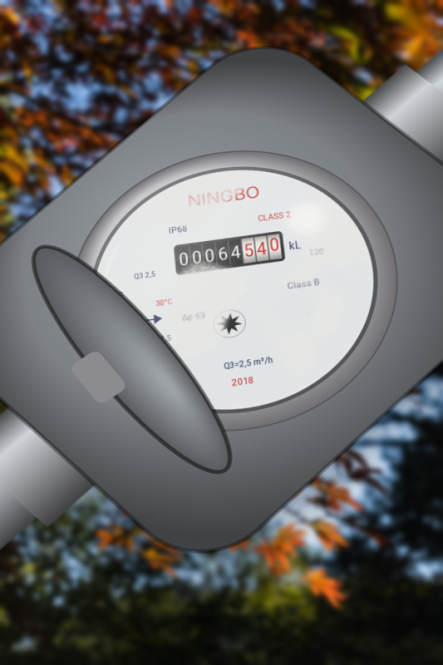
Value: 64.540 kL
